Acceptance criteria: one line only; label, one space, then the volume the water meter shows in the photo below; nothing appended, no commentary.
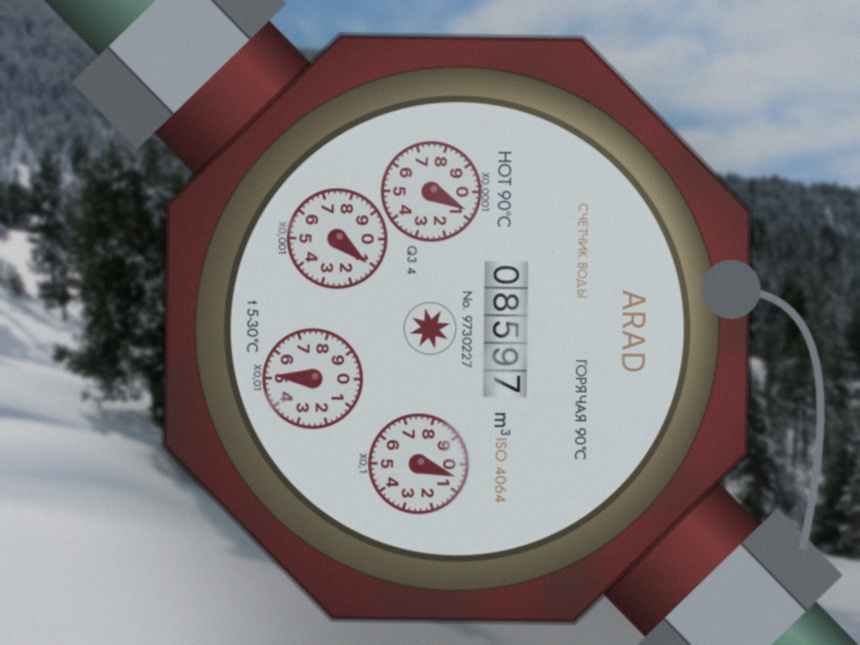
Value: 8597.0510 m³
